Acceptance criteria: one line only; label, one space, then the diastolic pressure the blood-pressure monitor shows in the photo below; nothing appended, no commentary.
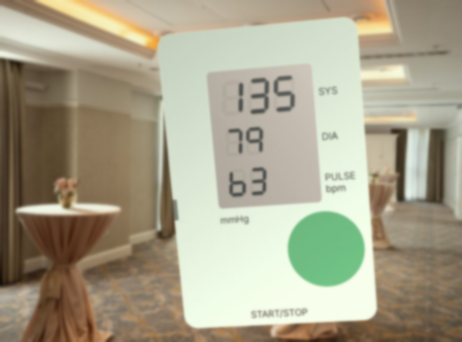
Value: 79 mmHg
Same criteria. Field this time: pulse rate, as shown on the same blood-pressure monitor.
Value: 63 bpm
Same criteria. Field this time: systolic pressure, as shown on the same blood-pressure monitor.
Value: 135 mmHg
